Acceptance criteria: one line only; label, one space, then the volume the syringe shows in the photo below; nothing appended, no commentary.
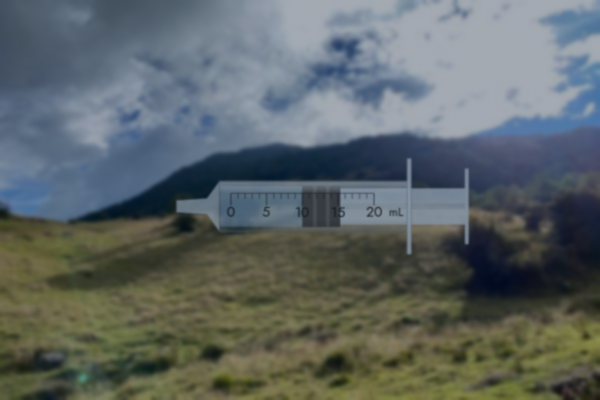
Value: 10 mL
